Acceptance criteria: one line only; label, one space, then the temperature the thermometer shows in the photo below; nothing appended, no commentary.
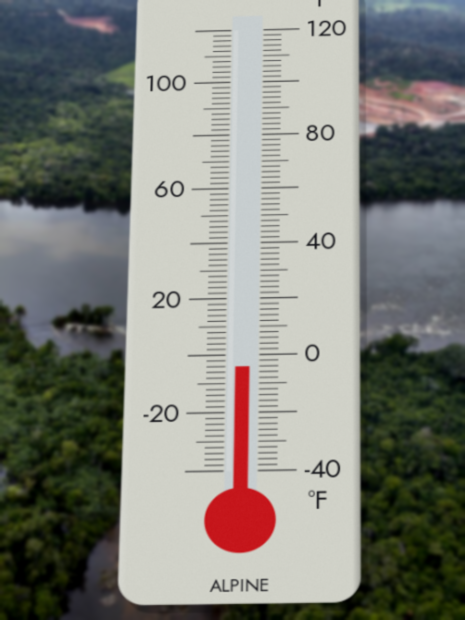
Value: -4 °F
